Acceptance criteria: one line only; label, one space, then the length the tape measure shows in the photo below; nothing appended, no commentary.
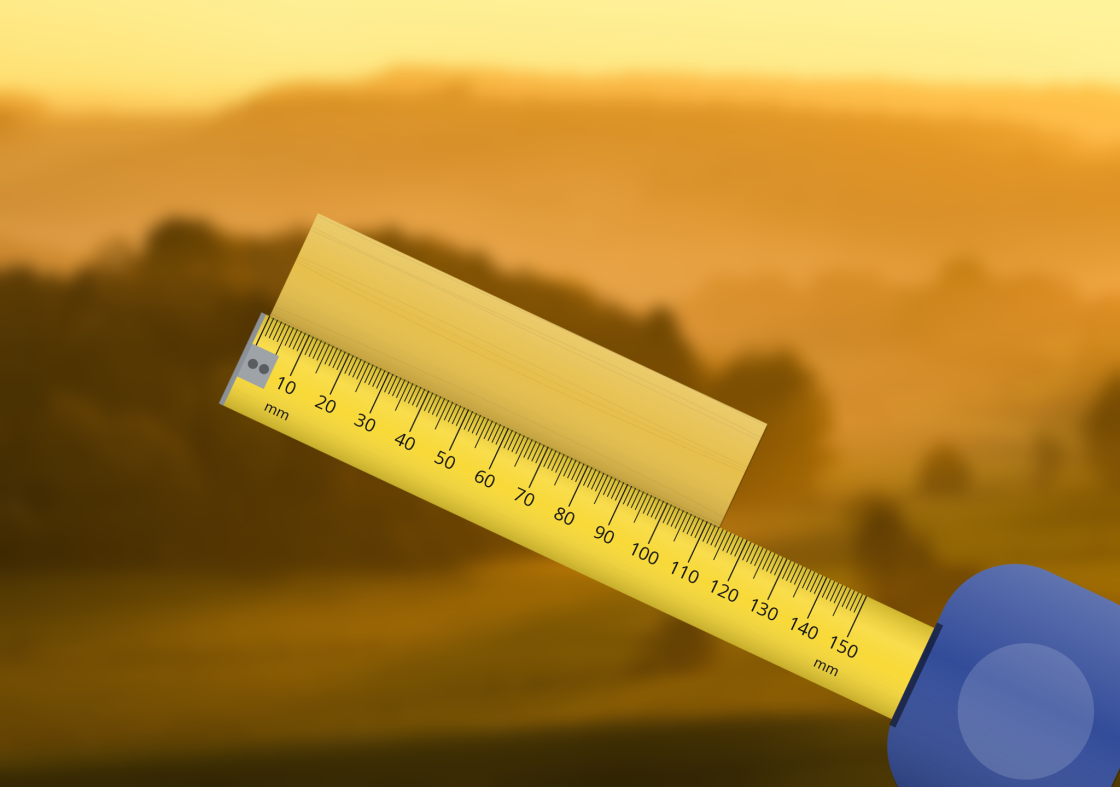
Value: 113 mm
